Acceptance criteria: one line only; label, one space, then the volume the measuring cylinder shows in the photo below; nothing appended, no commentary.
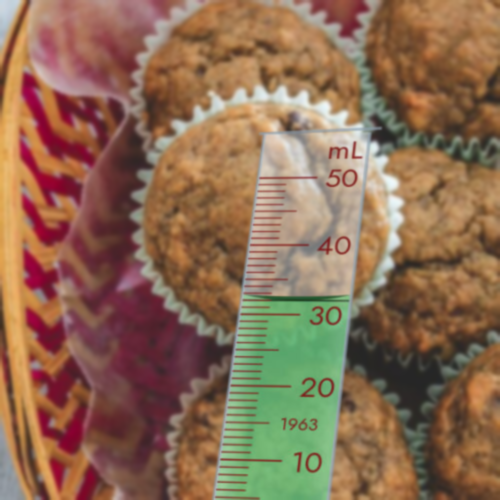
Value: 32 mL
